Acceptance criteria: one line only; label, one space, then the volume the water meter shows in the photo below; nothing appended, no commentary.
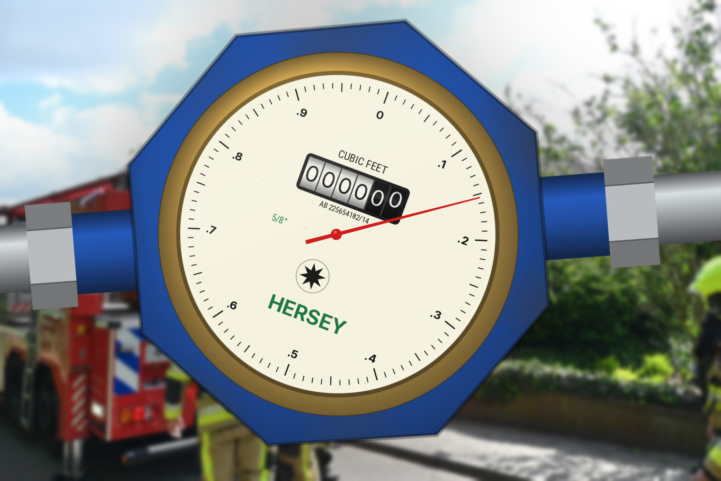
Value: 0.15 ft³
